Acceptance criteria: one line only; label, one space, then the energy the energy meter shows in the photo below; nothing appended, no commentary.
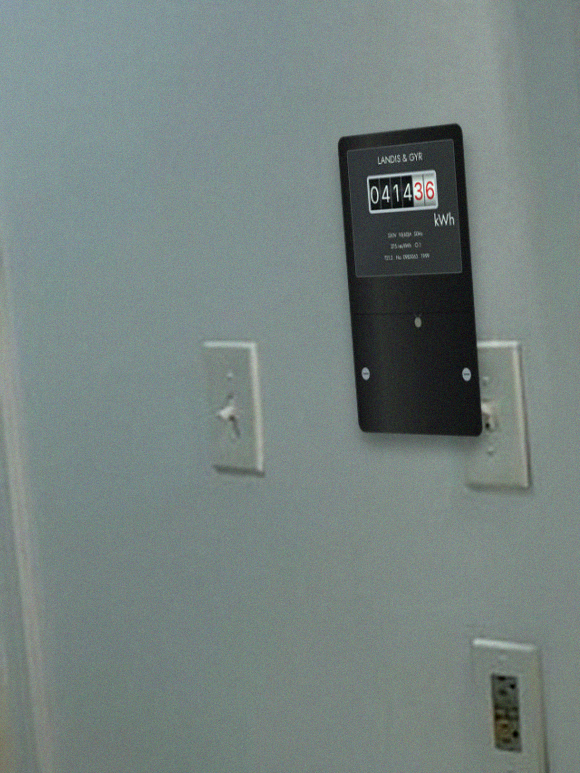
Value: 414.36 kWh
